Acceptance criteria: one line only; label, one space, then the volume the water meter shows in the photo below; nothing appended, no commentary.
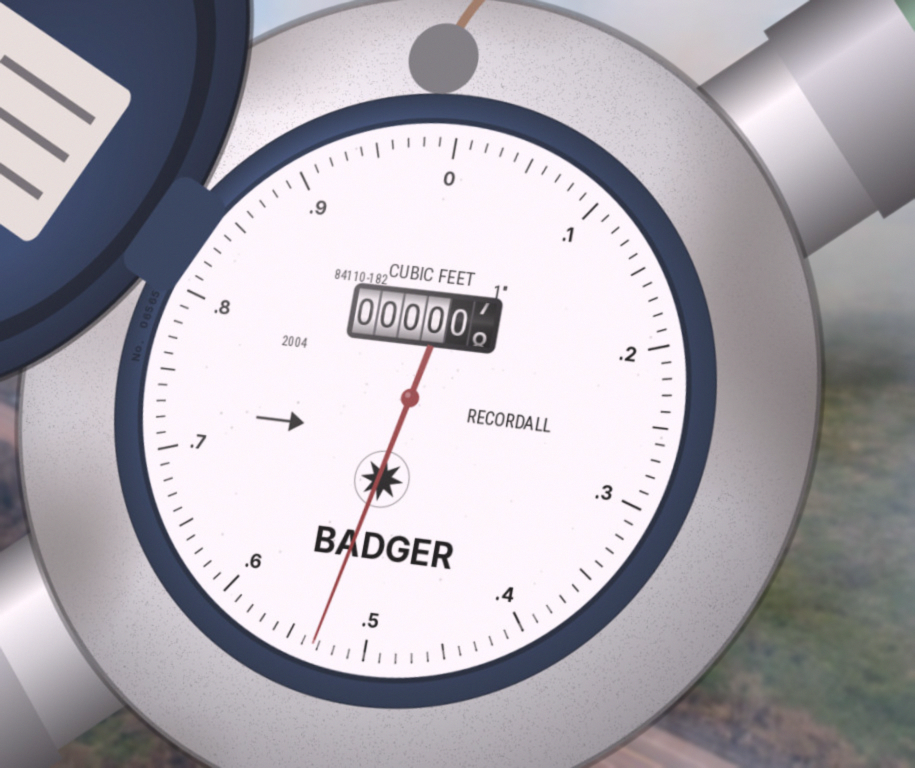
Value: 7.53 ft³
